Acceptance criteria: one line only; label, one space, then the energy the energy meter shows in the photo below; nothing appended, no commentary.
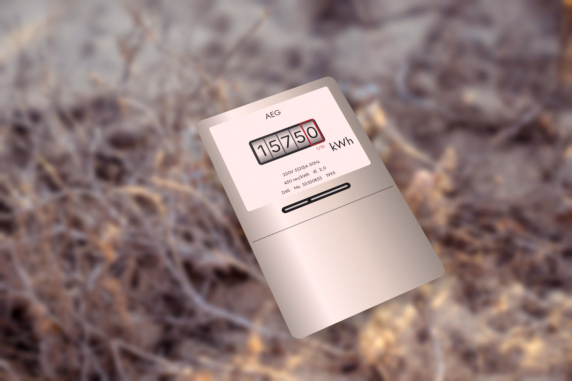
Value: 1575.0 kWh
